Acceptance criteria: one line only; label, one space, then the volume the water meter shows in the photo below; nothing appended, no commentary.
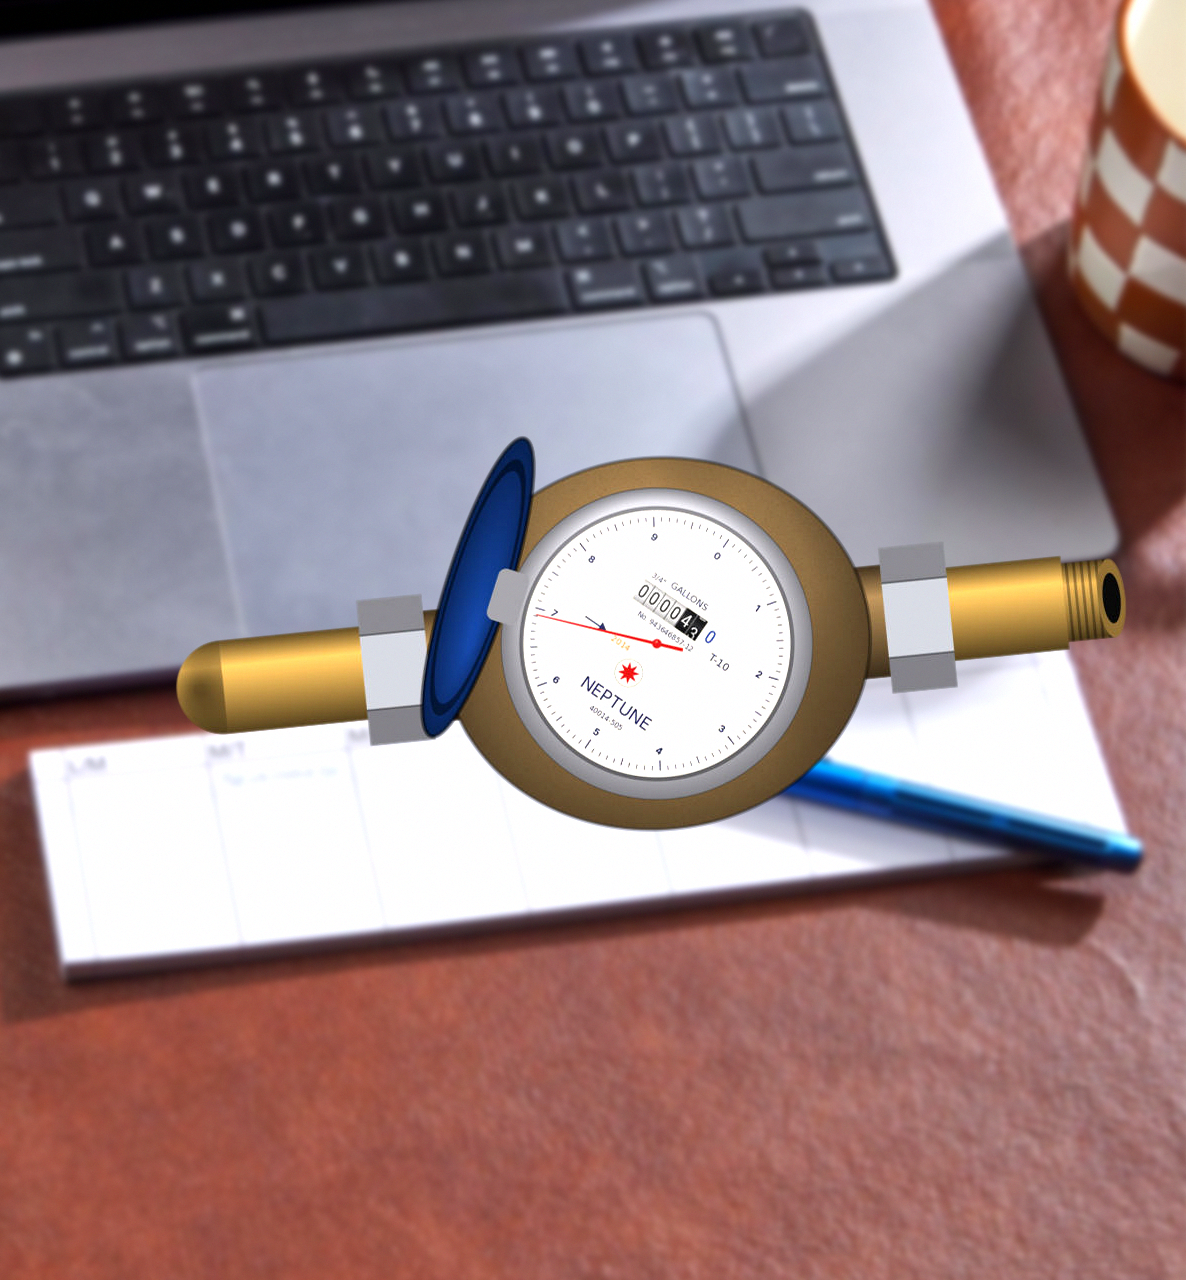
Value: 426.9 gal
